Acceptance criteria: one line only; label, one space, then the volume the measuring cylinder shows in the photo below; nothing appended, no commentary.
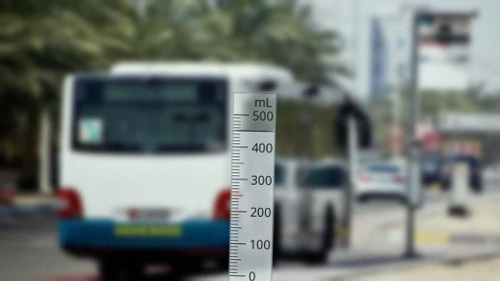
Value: 450 mL
